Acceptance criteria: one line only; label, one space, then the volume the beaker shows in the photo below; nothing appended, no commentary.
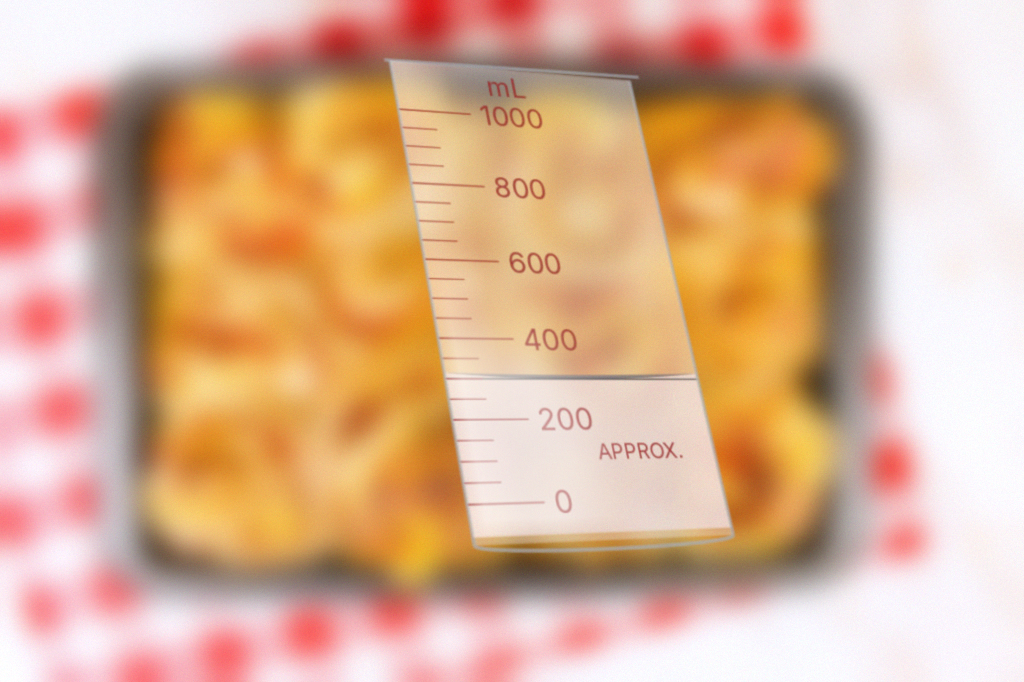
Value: 300 mL
